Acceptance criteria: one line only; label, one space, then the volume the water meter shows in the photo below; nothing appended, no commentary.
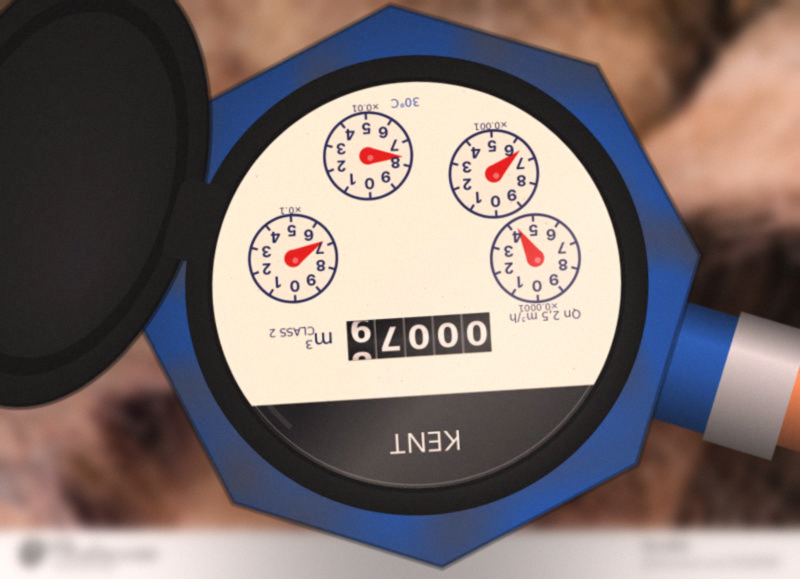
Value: 78.6764 m³
